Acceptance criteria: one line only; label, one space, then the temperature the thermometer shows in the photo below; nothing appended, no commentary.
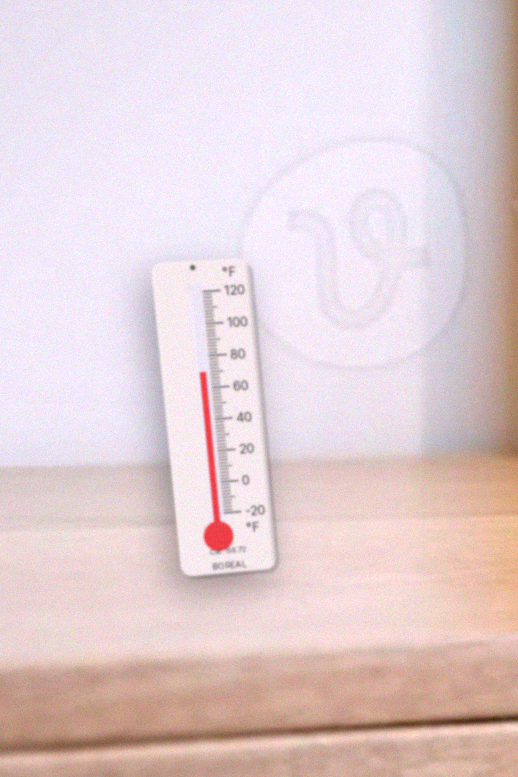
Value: 70 °F
